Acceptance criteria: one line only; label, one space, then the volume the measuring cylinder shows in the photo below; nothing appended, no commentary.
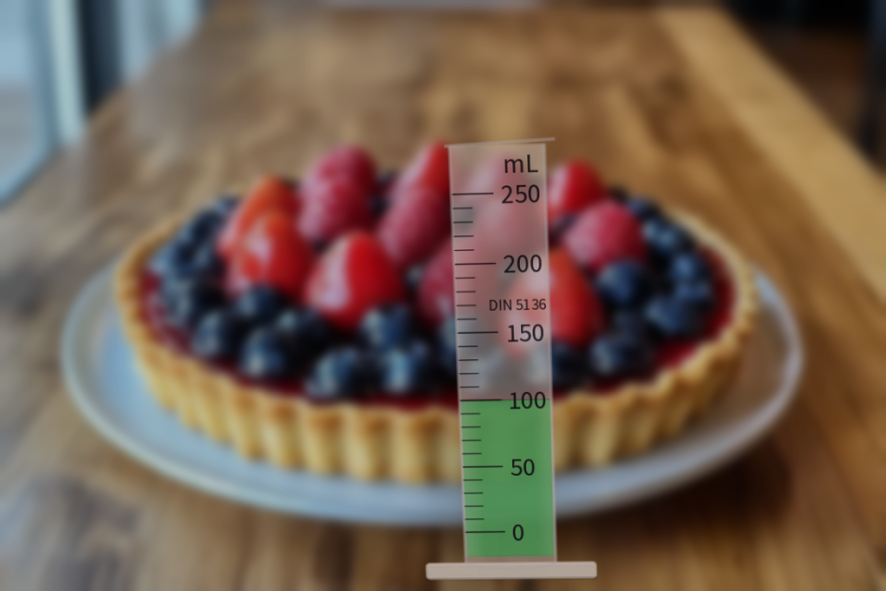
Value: 100 mL
